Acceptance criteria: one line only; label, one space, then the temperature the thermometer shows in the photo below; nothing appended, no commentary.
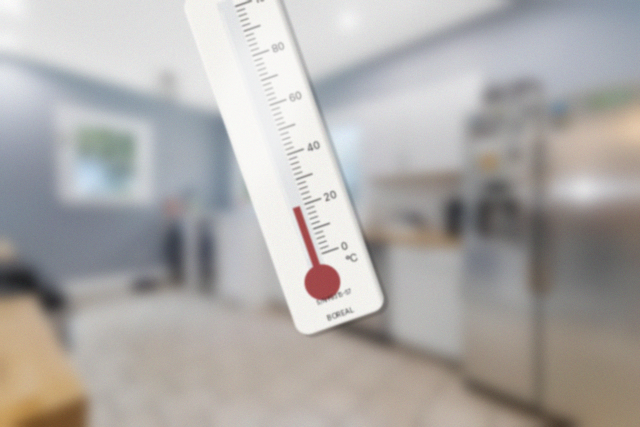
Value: 20 °C
